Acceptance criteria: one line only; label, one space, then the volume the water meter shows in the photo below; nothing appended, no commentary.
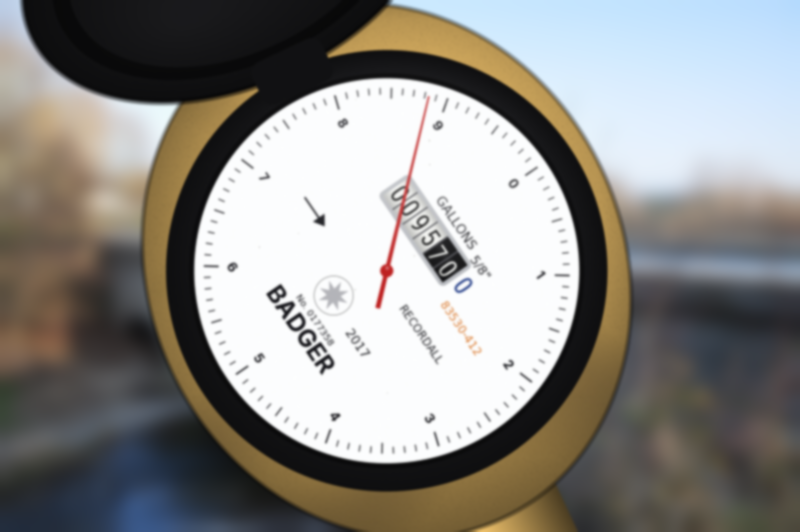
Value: 95698.8 gal
